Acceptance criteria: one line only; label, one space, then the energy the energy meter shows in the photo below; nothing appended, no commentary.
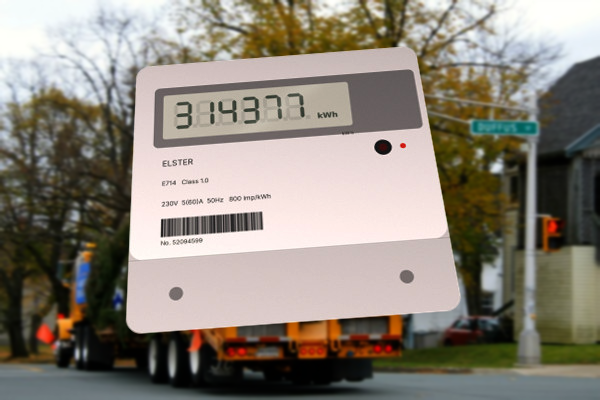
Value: 314377 kWh
